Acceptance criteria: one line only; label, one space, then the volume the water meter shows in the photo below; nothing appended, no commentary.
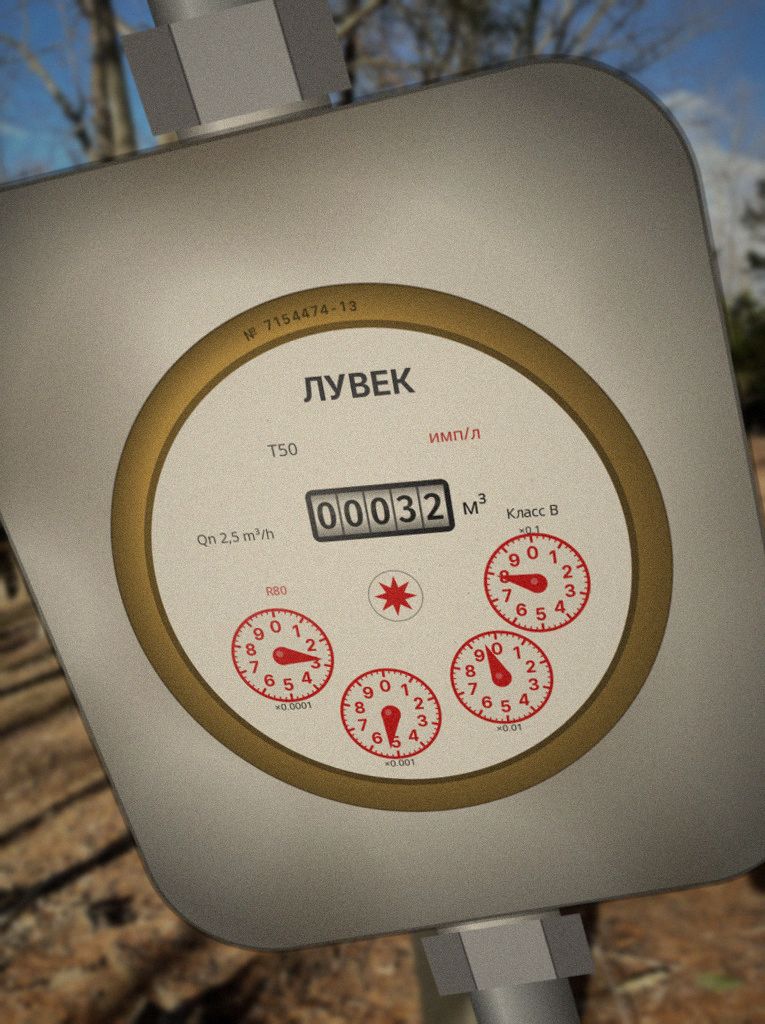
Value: 32.7952 m³
